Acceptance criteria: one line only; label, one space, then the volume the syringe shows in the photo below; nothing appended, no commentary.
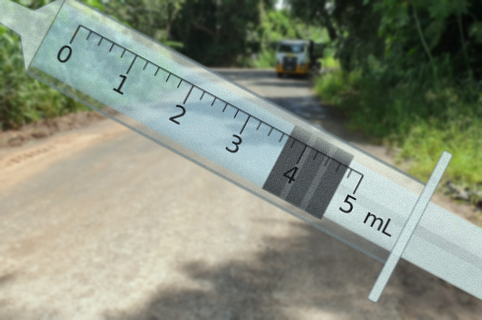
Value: 3.7 mL
